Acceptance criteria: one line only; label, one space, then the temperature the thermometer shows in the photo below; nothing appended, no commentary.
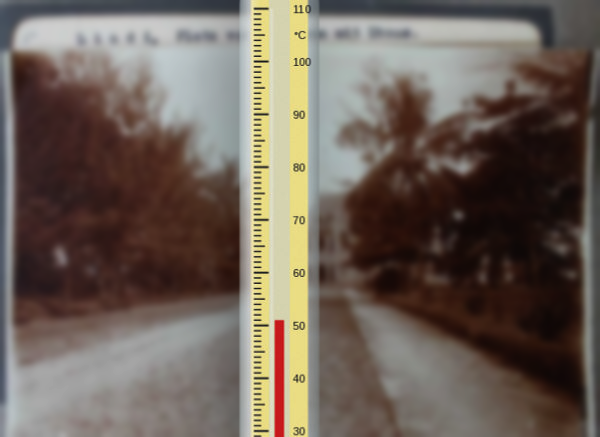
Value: 51 °C
